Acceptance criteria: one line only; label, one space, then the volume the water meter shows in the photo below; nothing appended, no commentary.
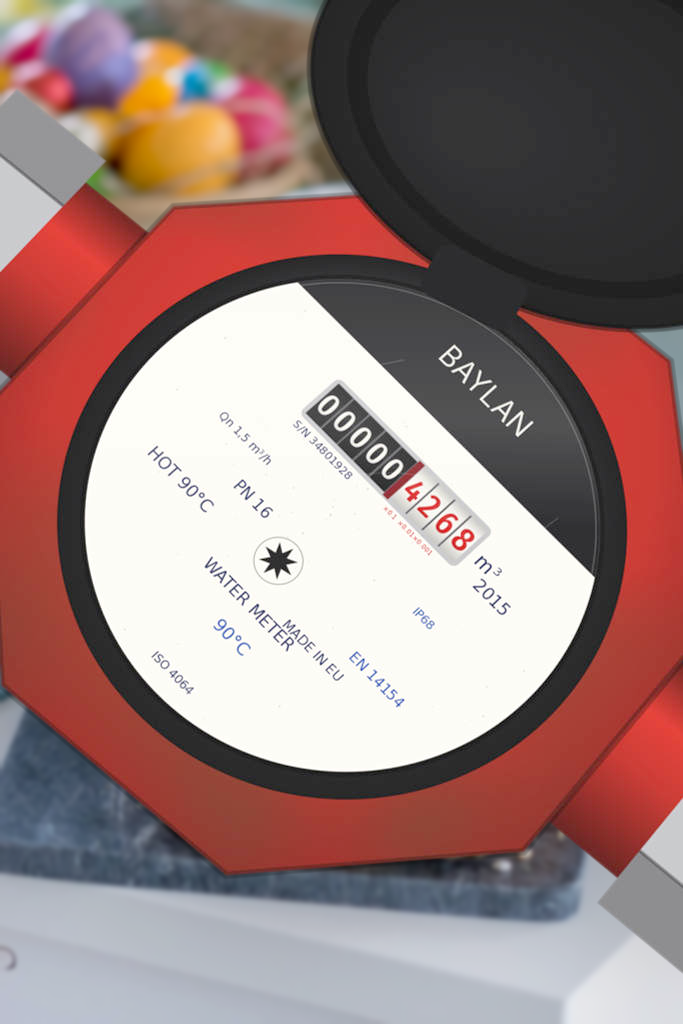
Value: 0.4268 m³
